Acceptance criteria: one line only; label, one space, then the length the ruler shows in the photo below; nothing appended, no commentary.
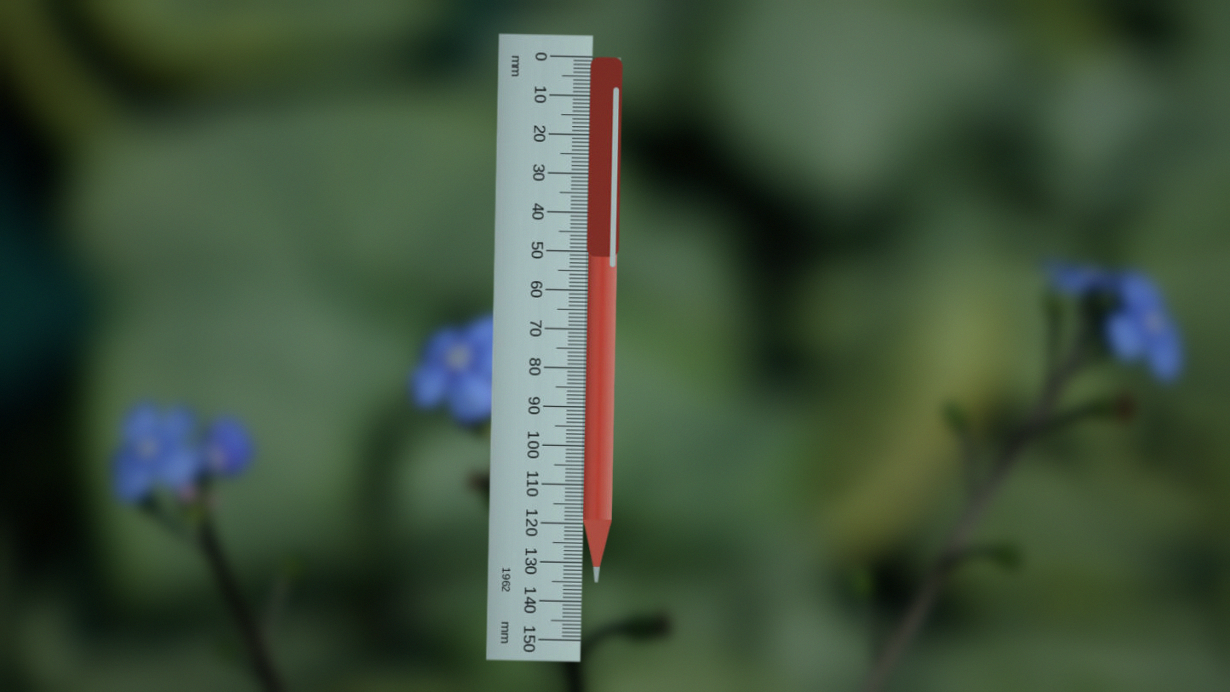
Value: 135 mm
